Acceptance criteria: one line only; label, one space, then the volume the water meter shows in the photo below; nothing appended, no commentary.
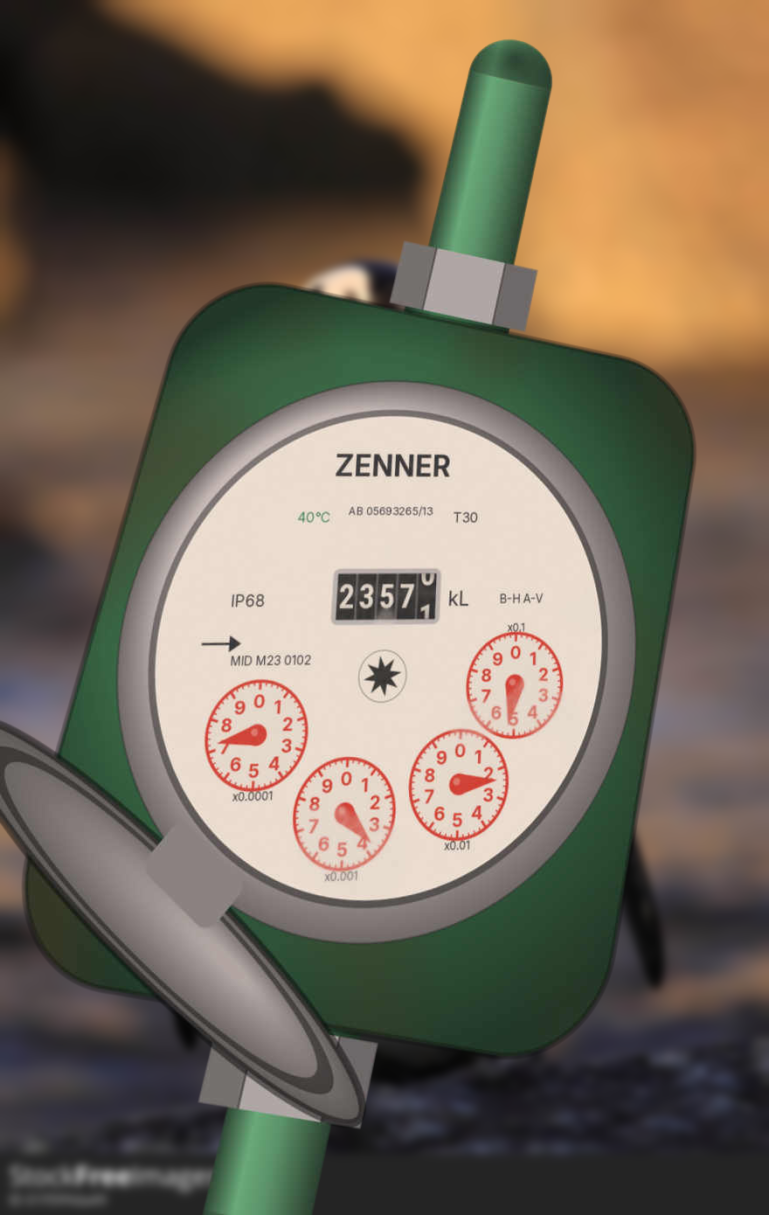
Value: 23570.5237 kL
